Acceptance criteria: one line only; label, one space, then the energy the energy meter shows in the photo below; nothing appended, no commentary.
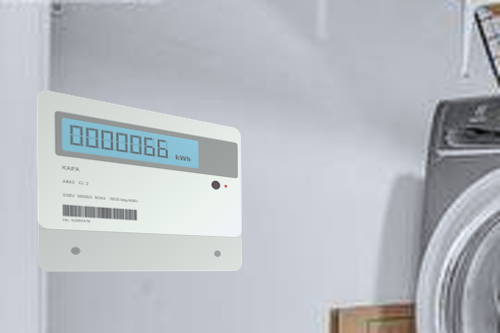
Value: 66 kWh
